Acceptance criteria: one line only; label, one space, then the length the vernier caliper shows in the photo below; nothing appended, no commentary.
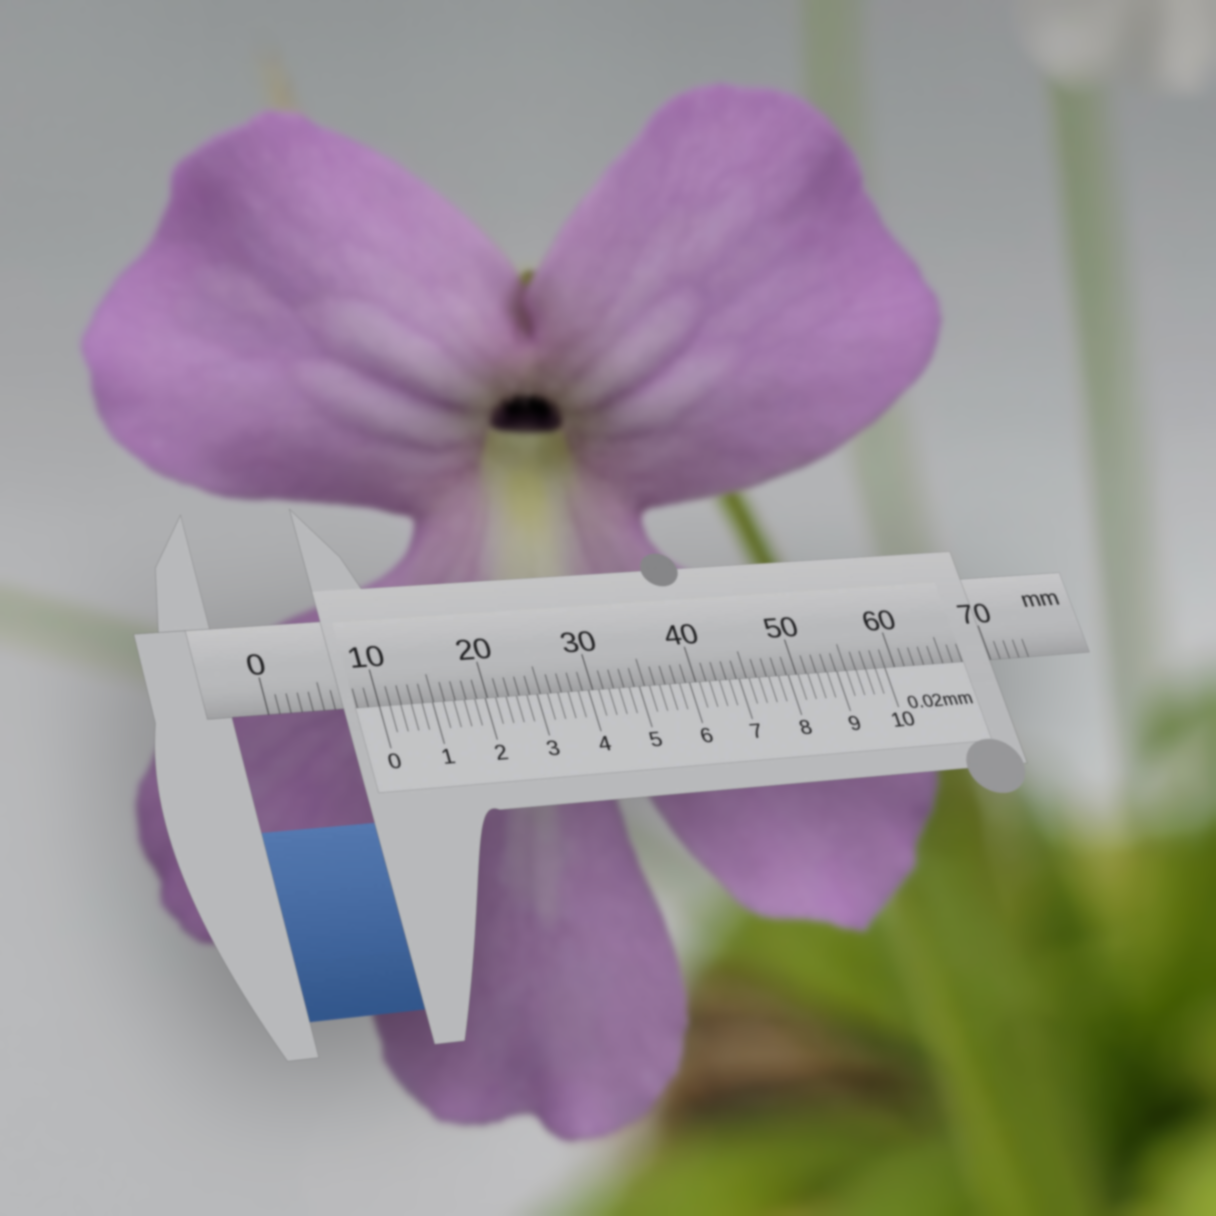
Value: 10.0 mm
